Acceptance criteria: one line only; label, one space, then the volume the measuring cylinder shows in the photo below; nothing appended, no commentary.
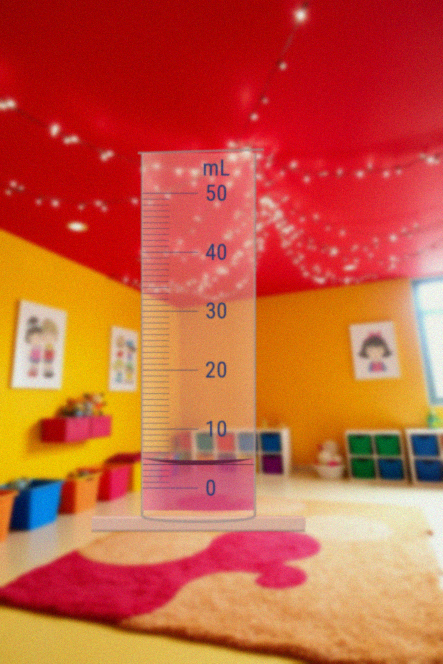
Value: 4 mL
